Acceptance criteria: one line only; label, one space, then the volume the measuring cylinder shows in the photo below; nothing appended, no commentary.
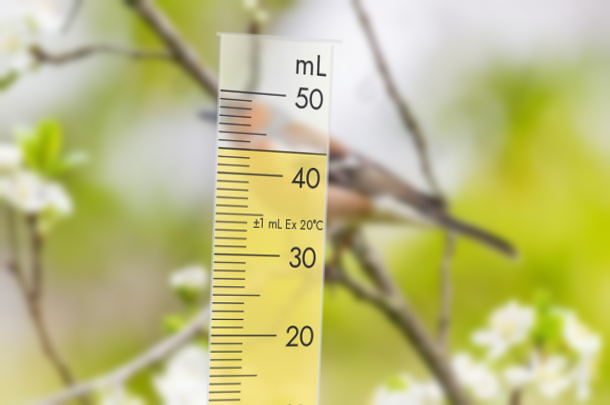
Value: 43 mL
